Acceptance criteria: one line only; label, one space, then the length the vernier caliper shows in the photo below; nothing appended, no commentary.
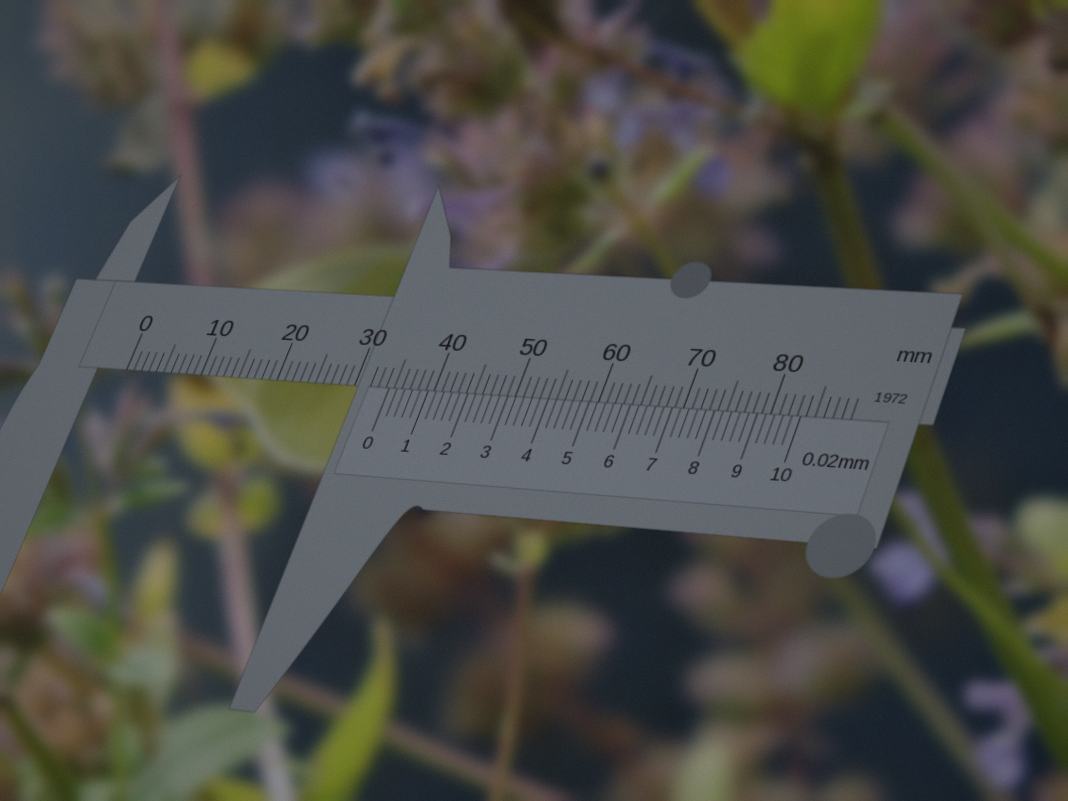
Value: 34.4 mm
